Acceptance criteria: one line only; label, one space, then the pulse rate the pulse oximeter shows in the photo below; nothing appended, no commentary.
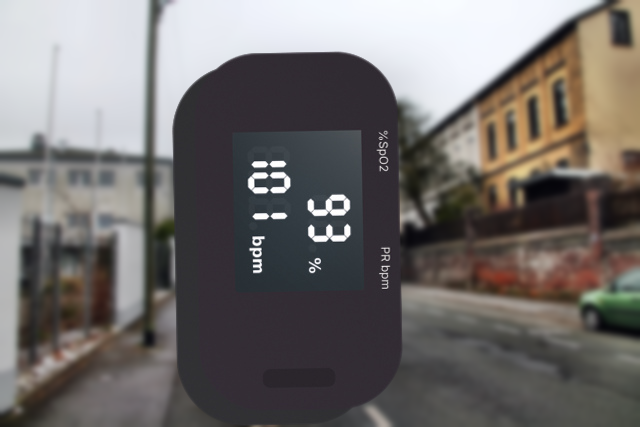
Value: 101 bpm
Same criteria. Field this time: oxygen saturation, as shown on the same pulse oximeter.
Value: 93 %
